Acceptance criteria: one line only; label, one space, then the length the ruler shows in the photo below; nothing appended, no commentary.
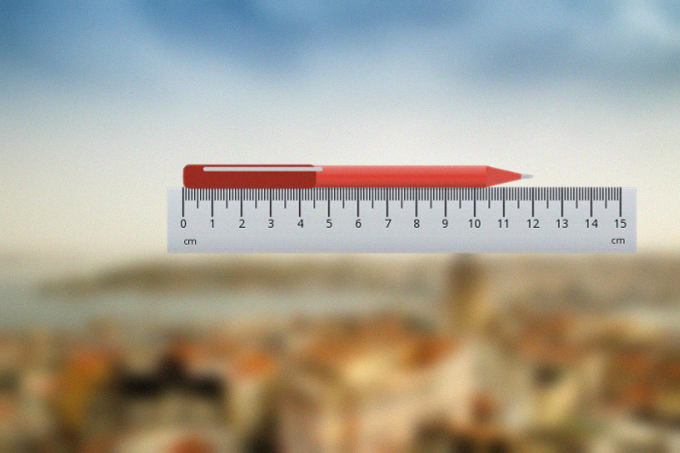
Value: 12 cm
